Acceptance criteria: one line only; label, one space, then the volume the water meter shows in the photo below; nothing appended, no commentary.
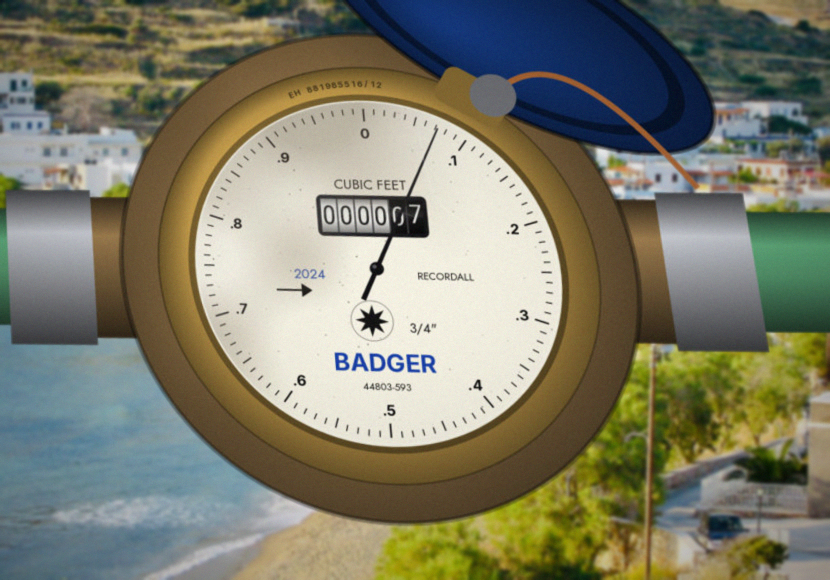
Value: 7.07 ft³
